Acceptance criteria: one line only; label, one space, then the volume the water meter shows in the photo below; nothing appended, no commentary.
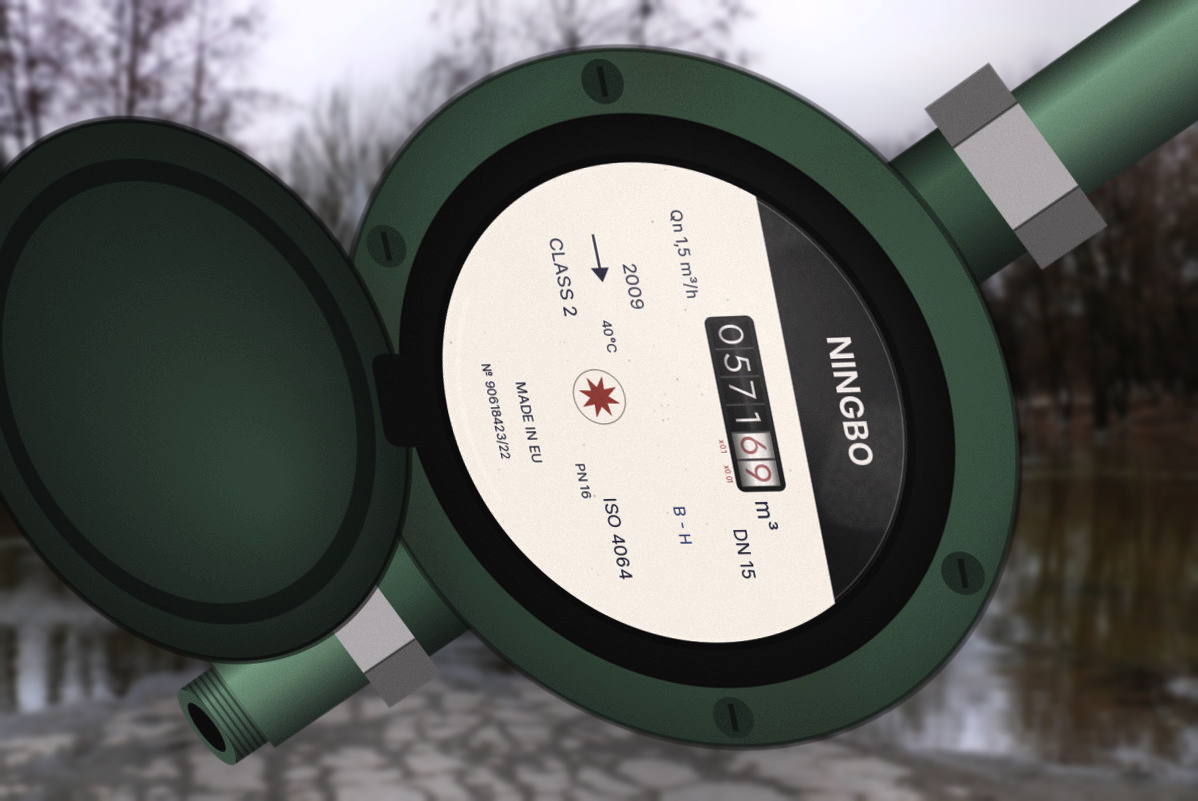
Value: 571.69 m³
